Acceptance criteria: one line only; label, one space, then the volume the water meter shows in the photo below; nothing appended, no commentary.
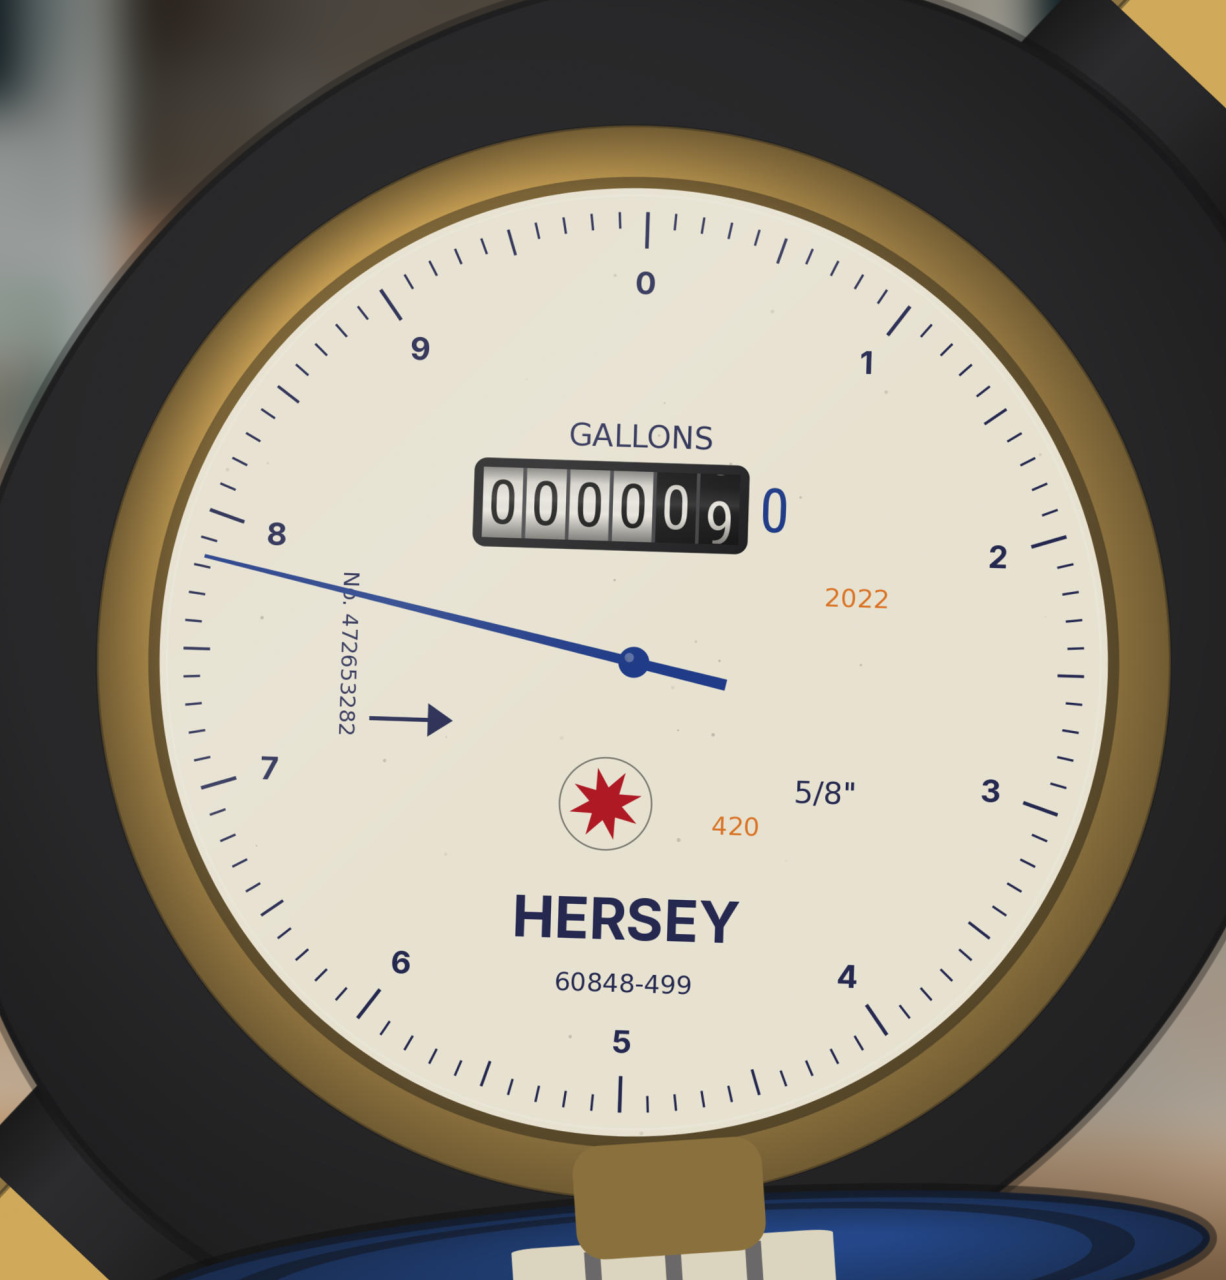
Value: 87.8 gal
